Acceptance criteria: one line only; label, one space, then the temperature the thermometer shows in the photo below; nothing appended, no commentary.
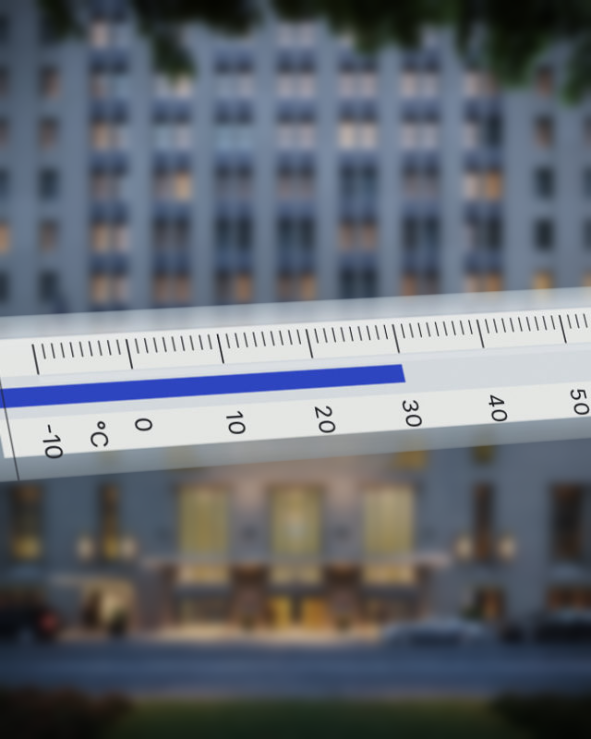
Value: 30 °C
